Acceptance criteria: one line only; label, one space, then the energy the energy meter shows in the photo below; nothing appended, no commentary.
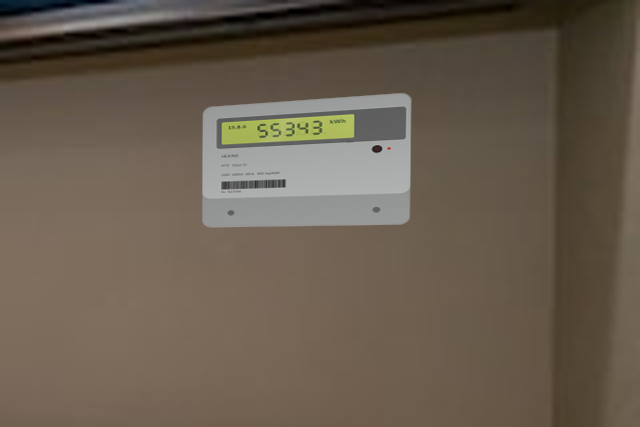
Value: 55343 kWh
